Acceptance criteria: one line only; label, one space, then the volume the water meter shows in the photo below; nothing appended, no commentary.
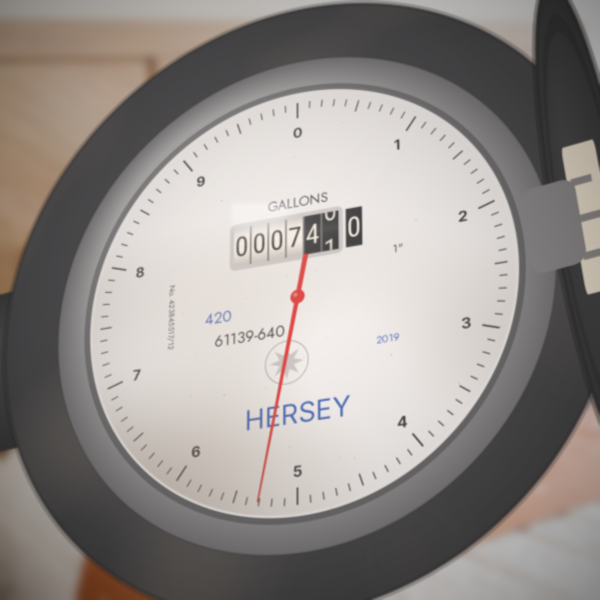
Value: 7405.3 gal
